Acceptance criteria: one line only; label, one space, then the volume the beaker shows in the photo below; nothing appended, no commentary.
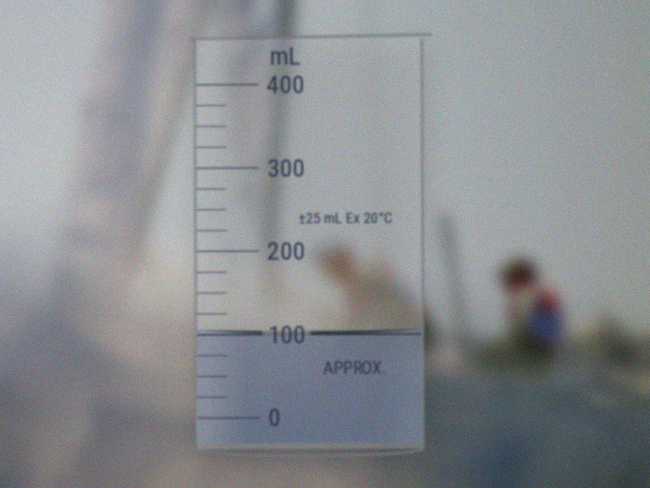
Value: 100 mL
